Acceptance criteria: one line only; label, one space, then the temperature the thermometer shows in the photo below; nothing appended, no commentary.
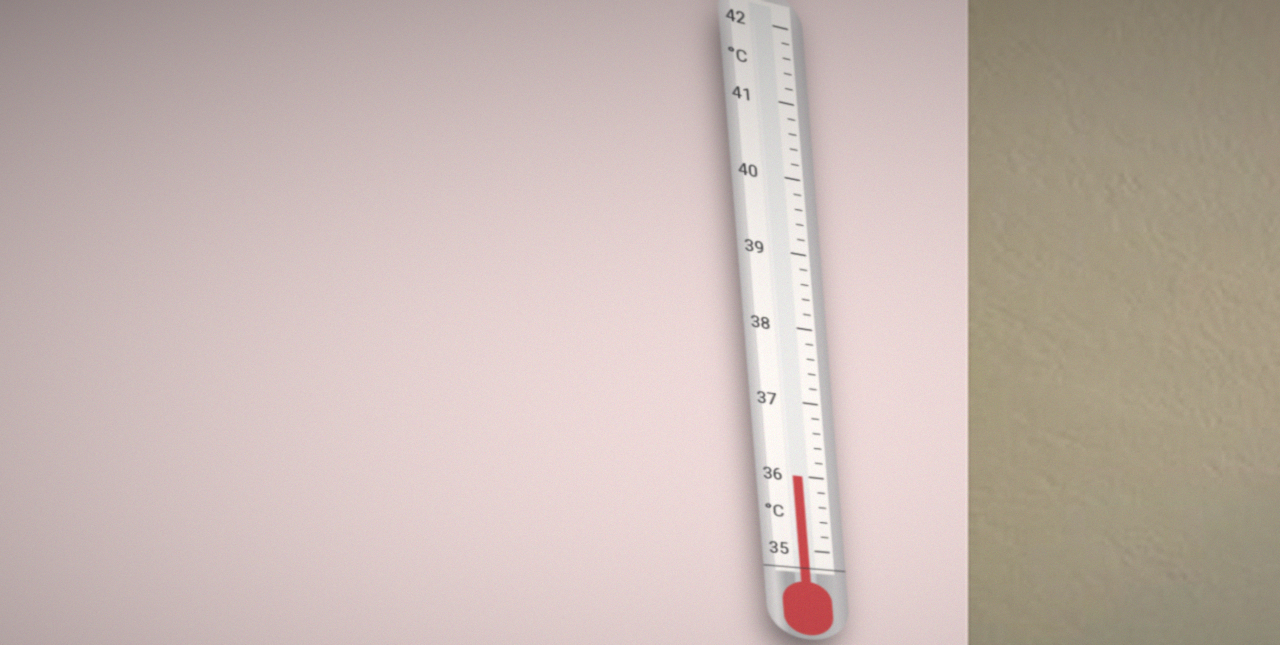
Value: 36 °C
